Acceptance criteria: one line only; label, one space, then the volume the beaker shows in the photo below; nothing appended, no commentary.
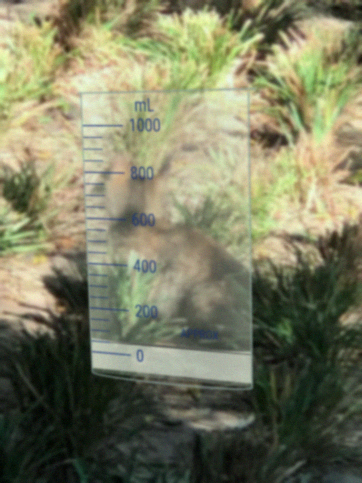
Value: 50 mL
